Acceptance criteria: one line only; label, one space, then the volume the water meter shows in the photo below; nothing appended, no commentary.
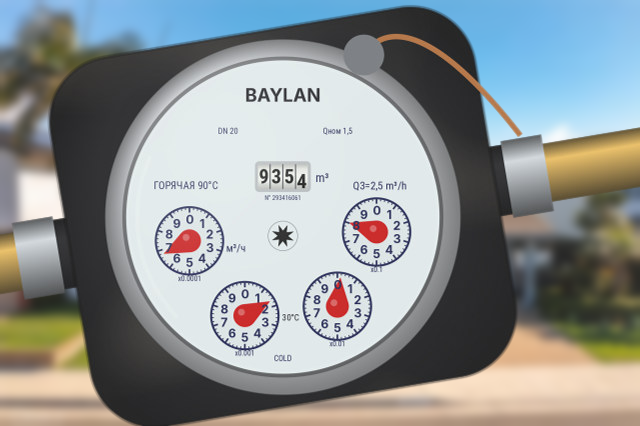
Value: 9353.8016 m³
